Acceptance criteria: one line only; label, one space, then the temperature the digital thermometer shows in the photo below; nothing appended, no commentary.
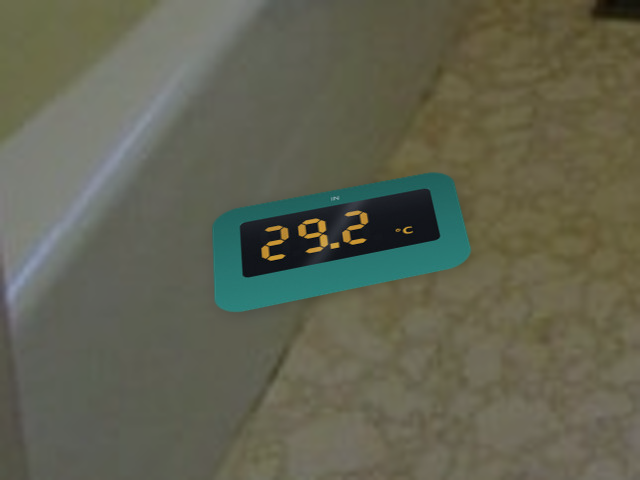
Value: 29.2 °C
